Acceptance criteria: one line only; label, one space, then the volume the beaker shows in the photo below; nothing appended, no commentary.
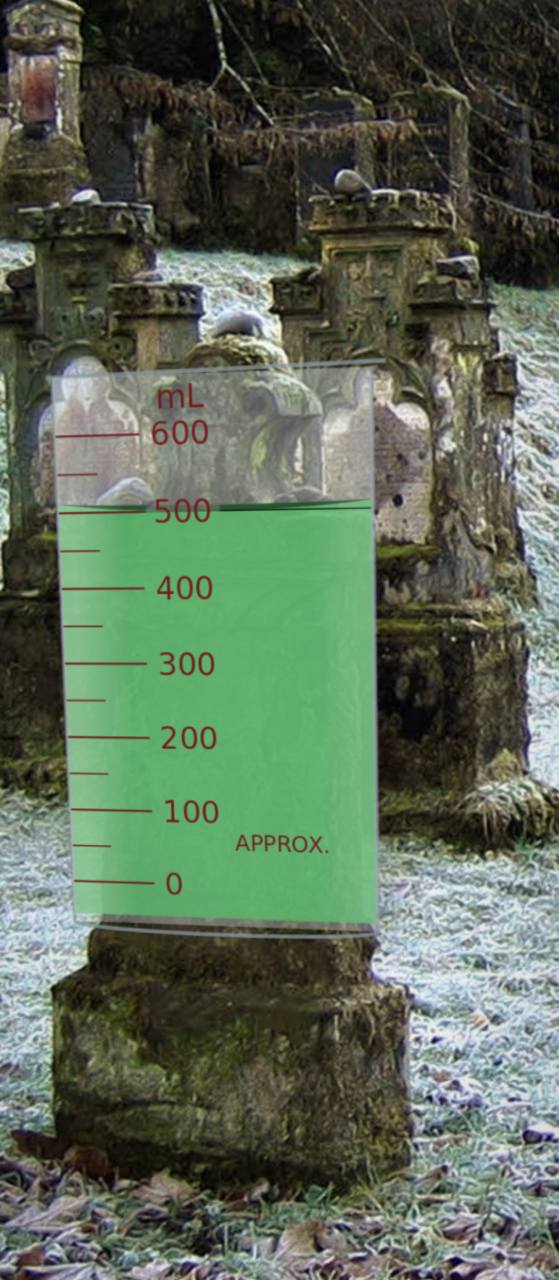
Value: 500 mL
